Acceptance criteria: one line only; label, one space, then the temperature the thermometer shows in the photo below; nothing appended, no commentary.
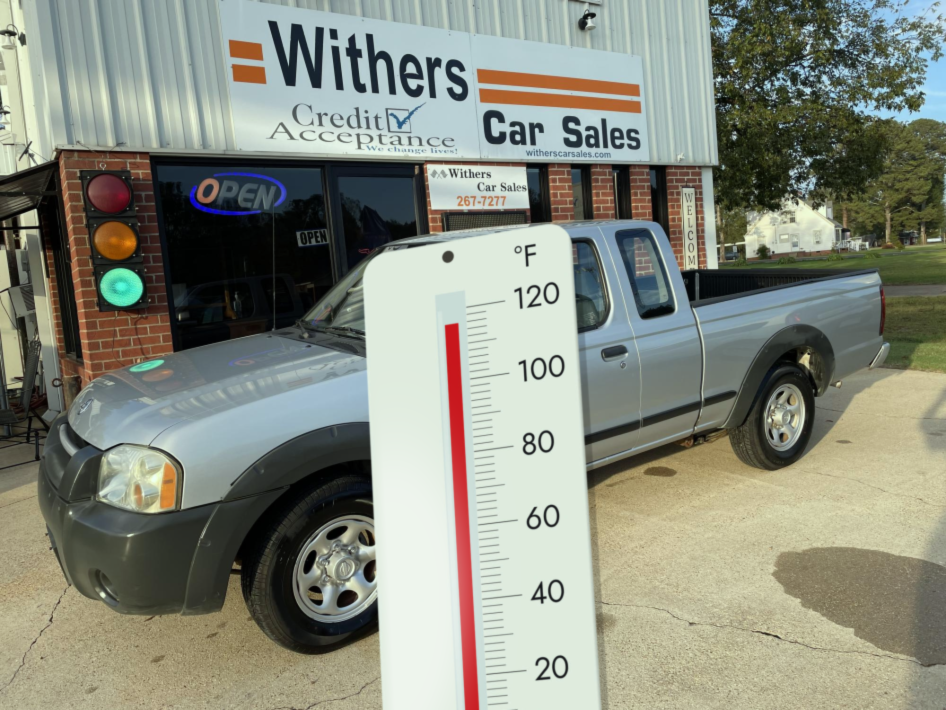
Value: 116 °F
